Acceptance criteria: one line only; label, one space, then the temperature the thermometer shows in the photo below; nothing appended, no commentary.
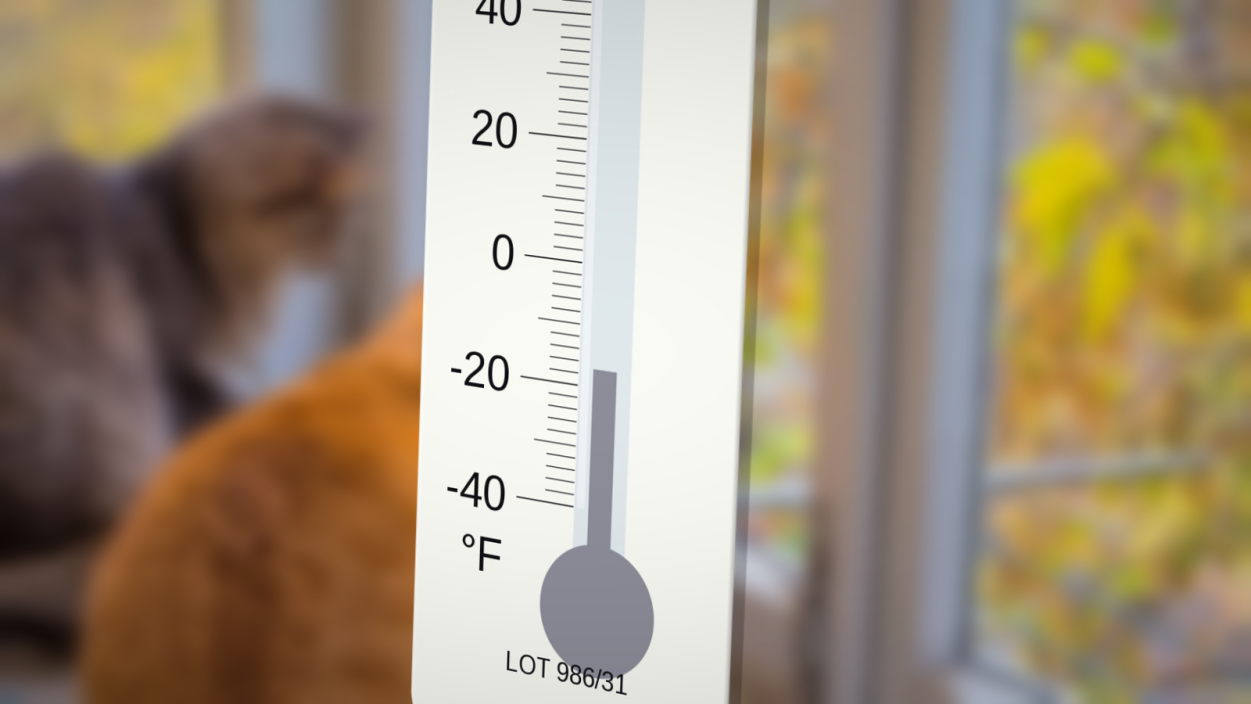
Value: -17 °F
